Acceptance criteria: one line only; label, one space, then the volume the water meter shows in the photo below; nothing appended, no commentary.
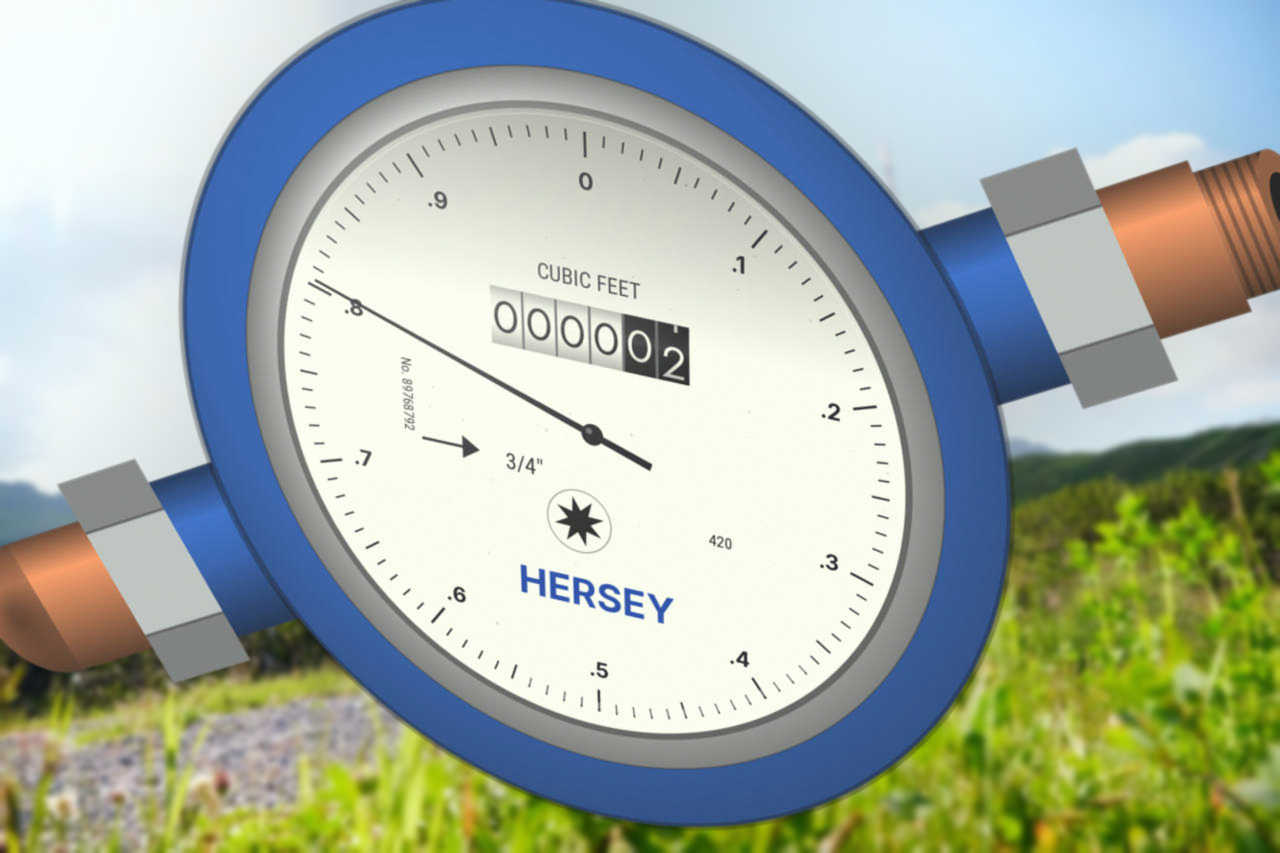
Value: 1.80 ft³
